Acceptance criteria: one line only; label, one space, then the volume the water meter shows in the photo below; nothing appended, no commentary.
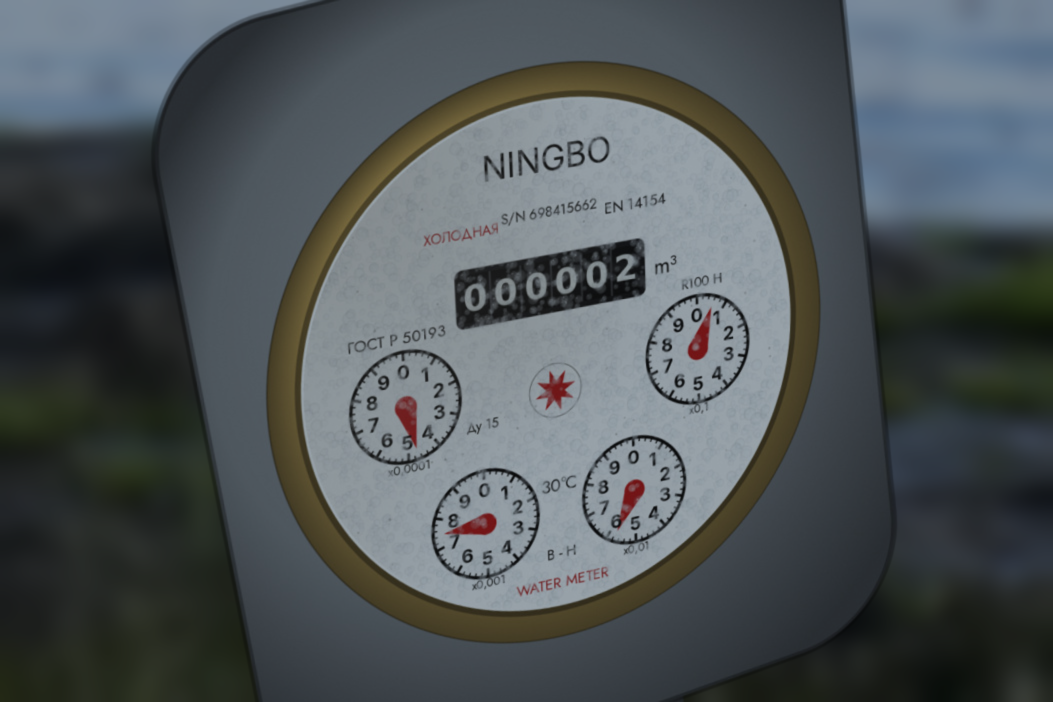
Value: 2.0574 m³
